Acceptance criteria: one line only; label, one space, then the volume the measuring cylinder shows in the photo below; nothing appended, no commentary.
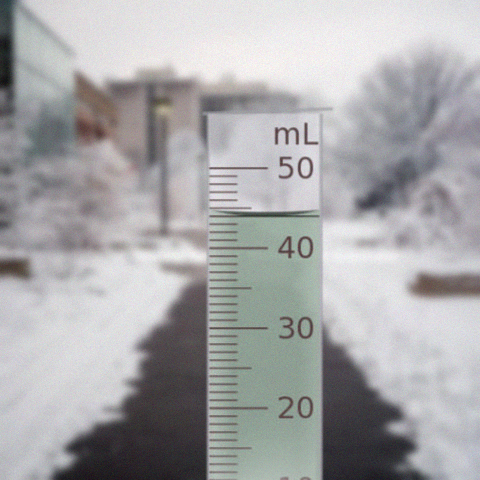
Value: 44 mL
